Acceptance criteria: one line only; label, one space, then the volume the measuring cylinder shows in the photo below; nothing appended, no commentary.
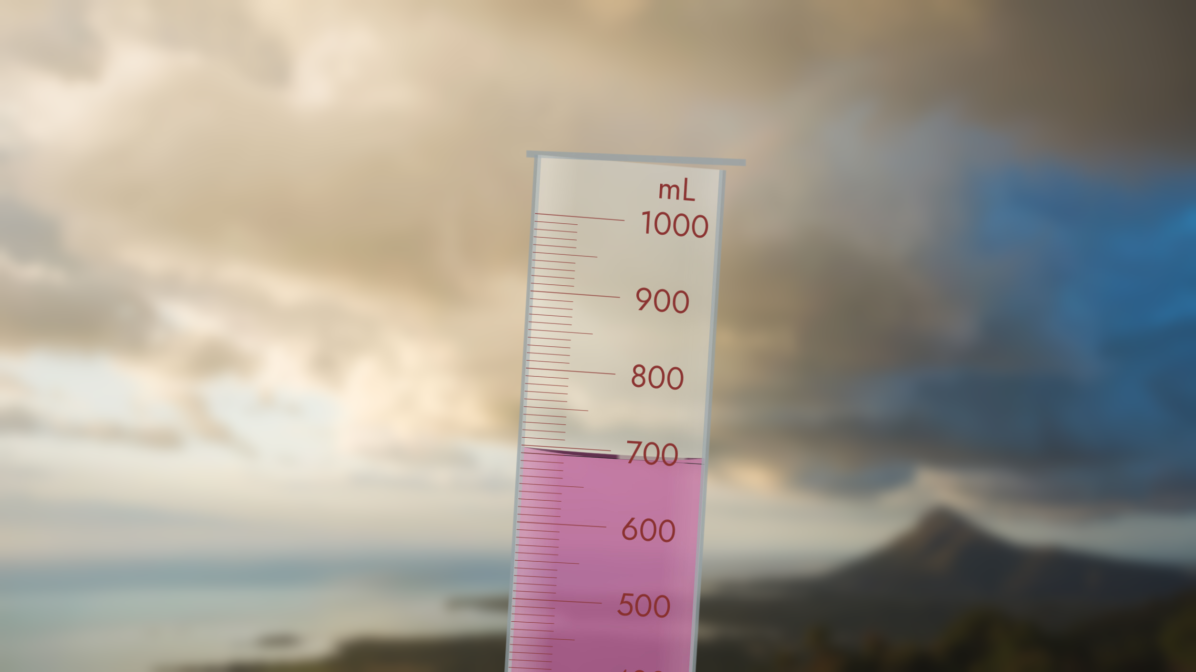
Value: 690 mL
